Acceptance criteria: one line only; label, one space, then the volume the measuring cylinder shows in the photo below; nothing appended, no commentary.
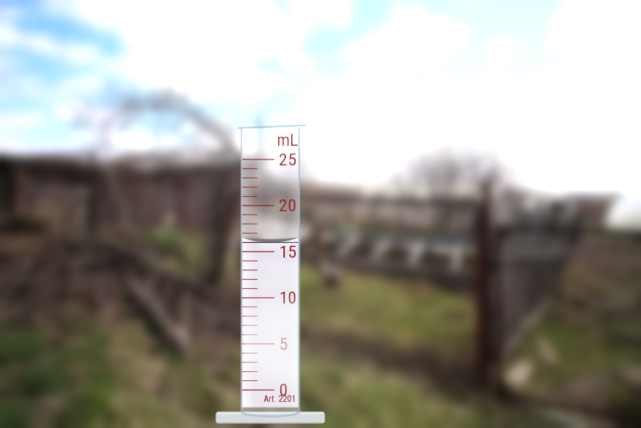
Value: 16 mL
